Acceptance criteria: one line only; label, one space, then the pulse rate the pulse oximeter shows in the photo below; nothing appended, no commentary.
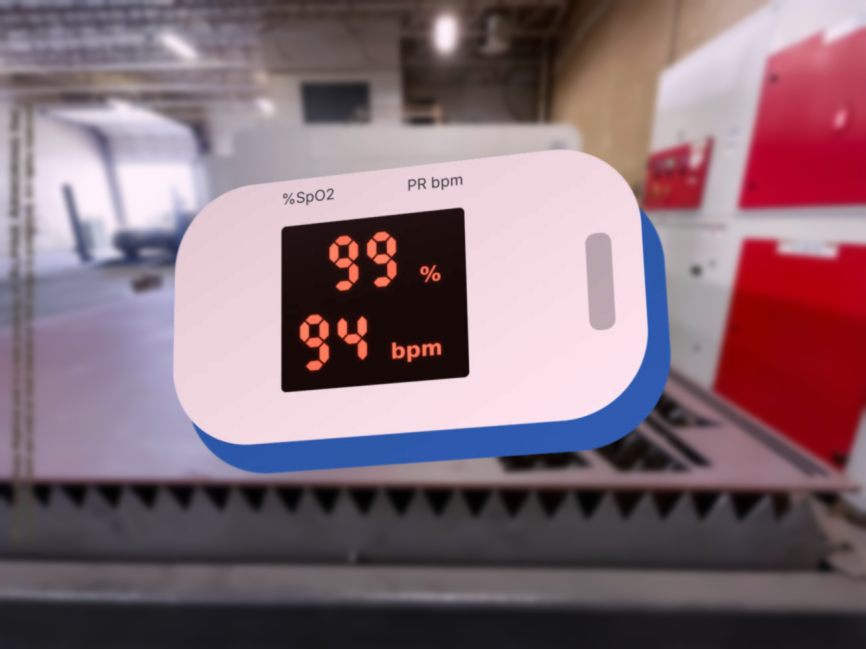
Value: 94 bpm
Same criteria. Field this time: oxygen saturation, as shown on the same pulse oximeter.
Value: 99 %
